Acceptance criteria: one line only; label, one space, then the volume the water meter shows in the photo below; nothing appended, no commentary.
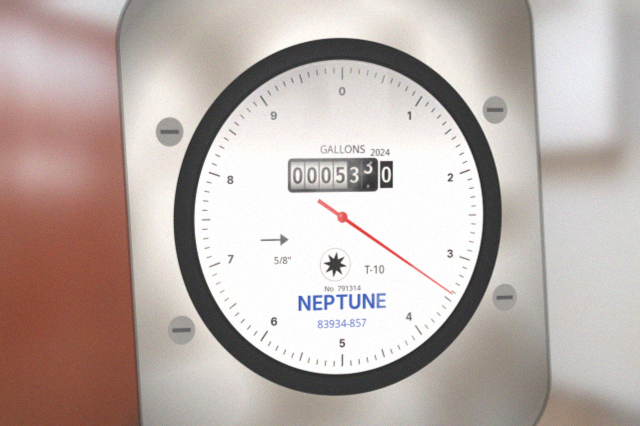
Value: 5333.4 gal
